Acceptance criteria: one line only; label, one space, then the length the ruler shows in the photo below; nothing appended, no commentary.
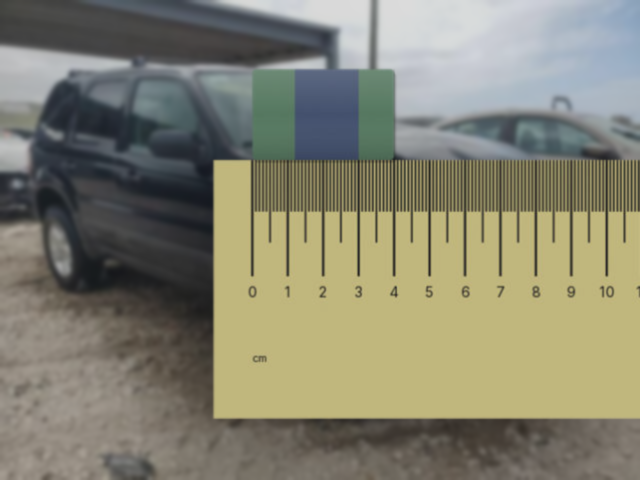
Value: 4 cm
